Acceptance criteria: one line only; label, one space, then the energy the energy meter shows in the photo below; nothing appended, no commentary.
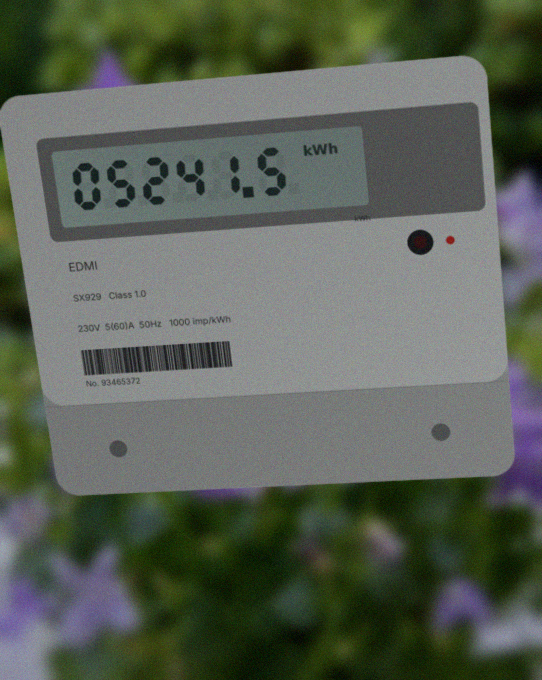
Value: 5241.5 kWh
